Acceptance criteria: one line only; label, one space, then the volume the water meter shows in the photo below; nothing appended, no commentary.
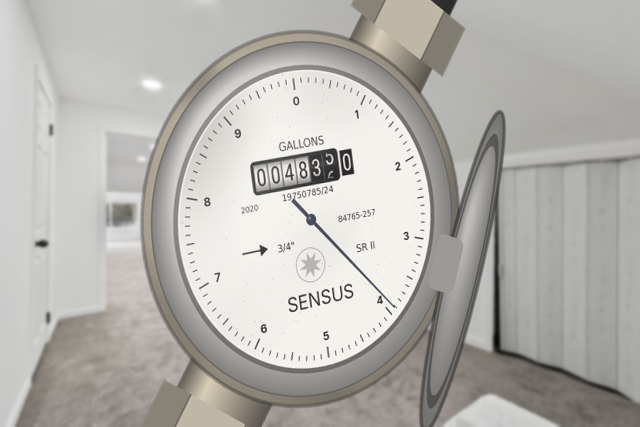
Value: 48353.9 gal
